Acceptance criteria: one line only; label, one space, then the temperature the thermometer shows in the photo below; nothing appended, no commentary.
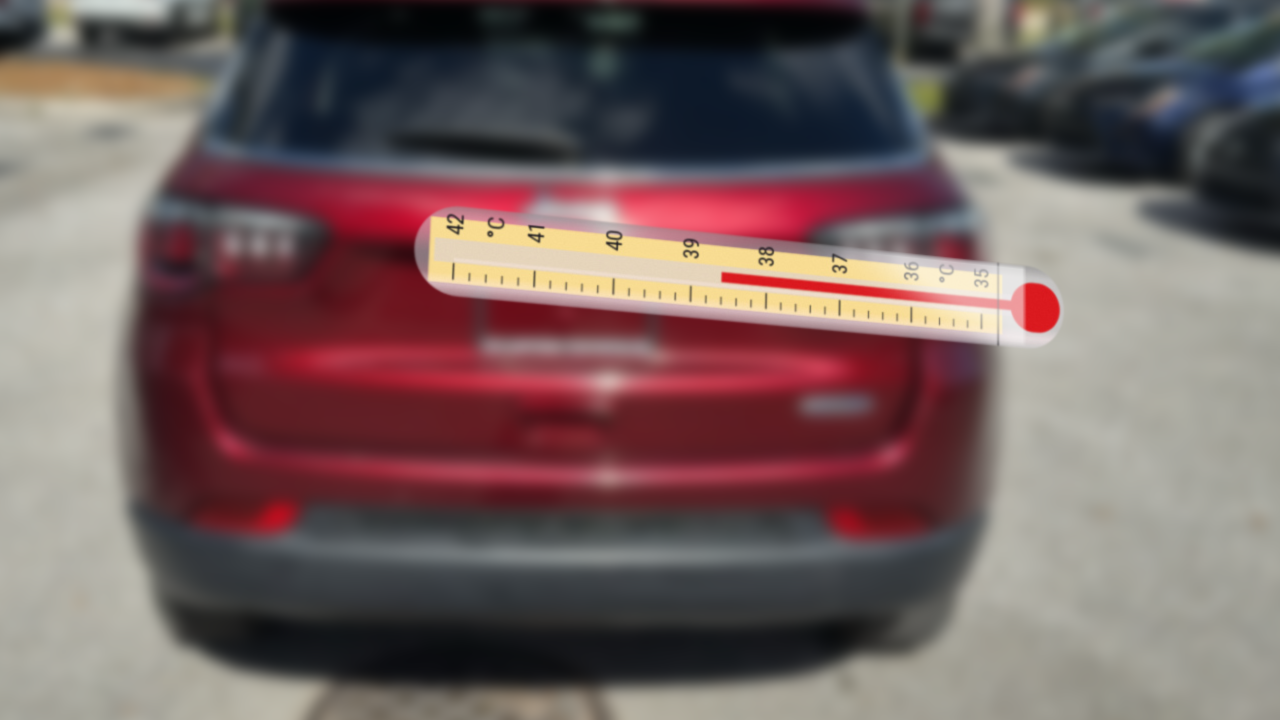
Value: 38.6 °C
